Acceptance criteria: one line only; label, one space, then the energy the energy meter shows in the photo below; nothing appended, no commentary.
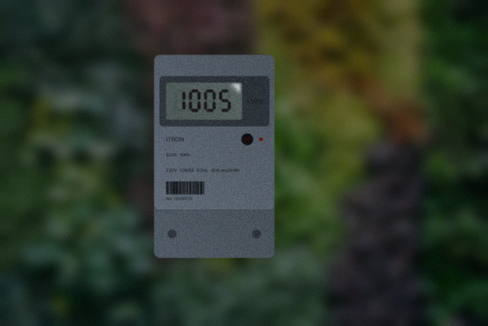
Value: 1005 kWh
